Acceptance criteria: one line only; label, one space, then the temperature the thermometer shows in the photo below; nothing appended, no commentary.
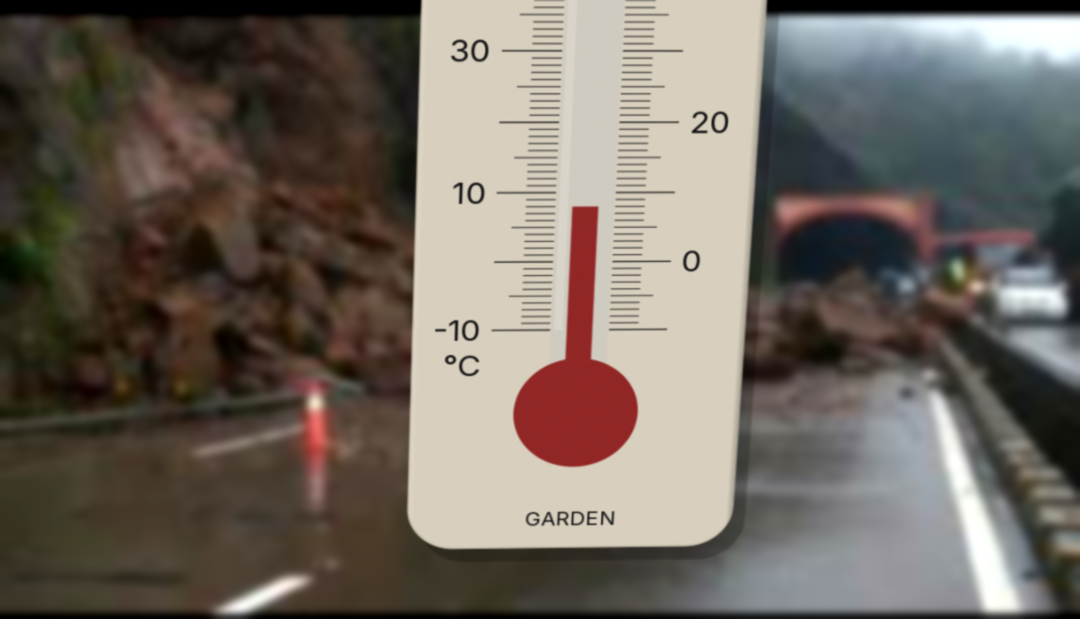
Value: 8 °C
